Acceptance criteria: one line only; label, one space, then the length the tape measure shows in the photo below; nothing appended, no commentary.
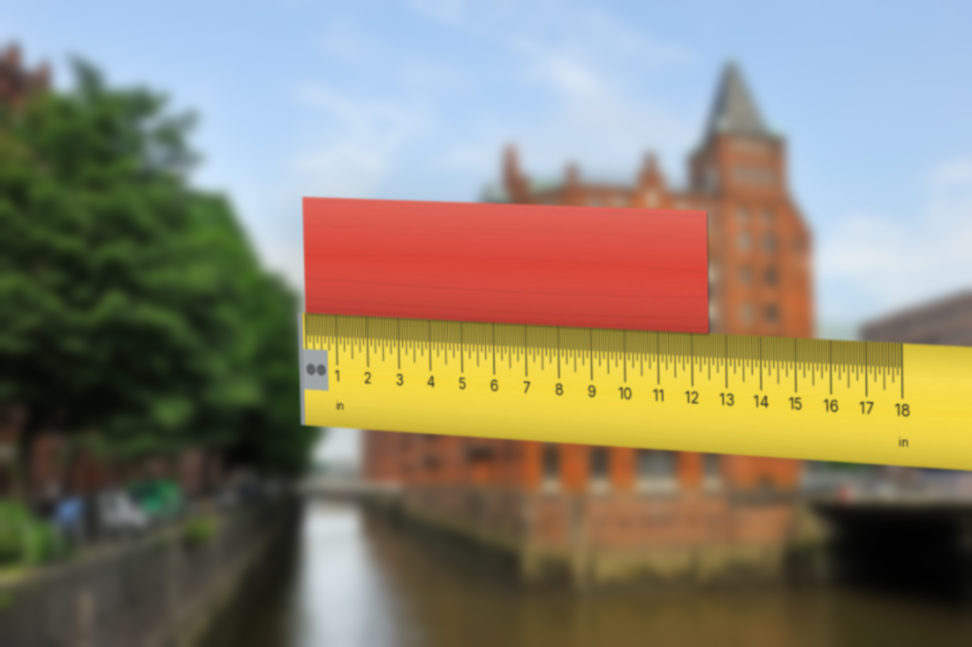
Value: 12.5 in
